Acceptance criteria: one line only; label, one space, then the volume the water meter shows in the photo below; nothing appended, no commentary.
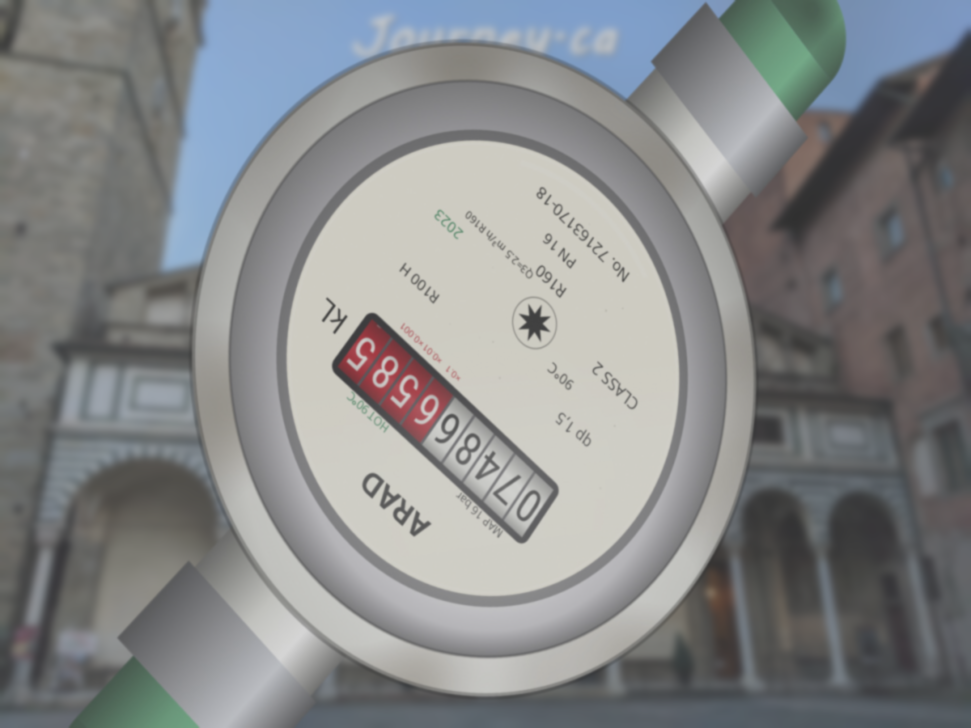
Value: 7486.6585 kL
